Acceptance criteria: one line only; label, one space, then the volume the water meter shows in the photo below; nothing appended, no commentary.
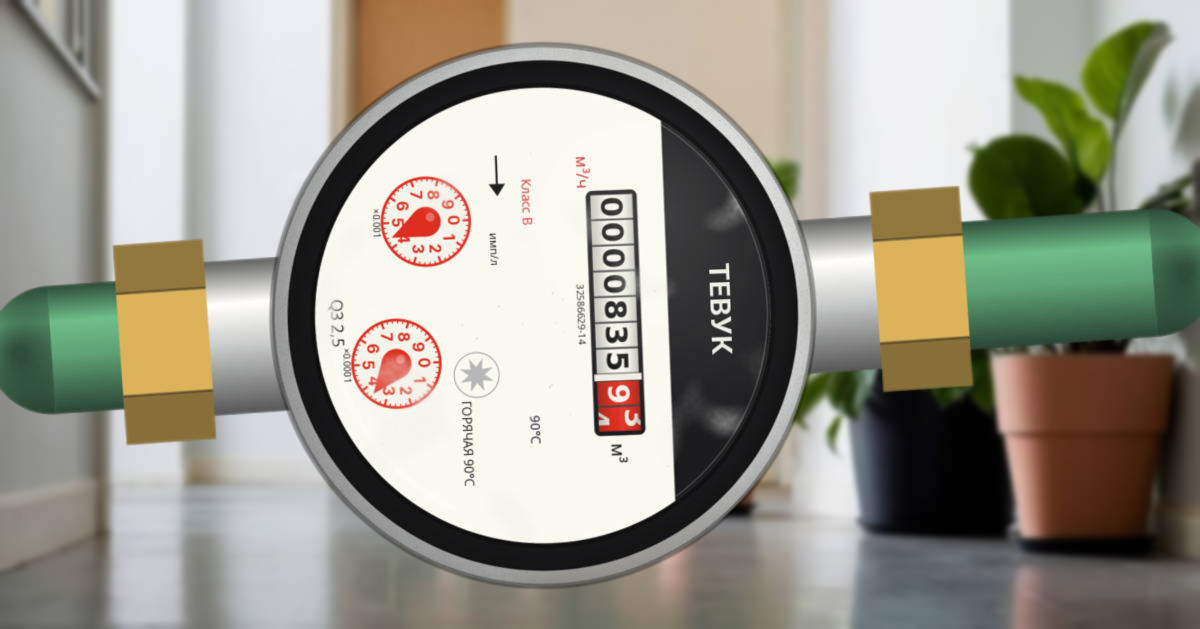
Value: 835.9343 m³
